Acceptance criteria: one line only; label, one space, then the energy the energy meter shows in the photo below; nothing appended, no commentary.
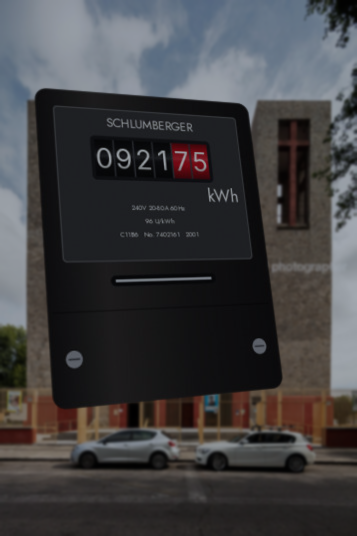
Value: 921.75 kWh
